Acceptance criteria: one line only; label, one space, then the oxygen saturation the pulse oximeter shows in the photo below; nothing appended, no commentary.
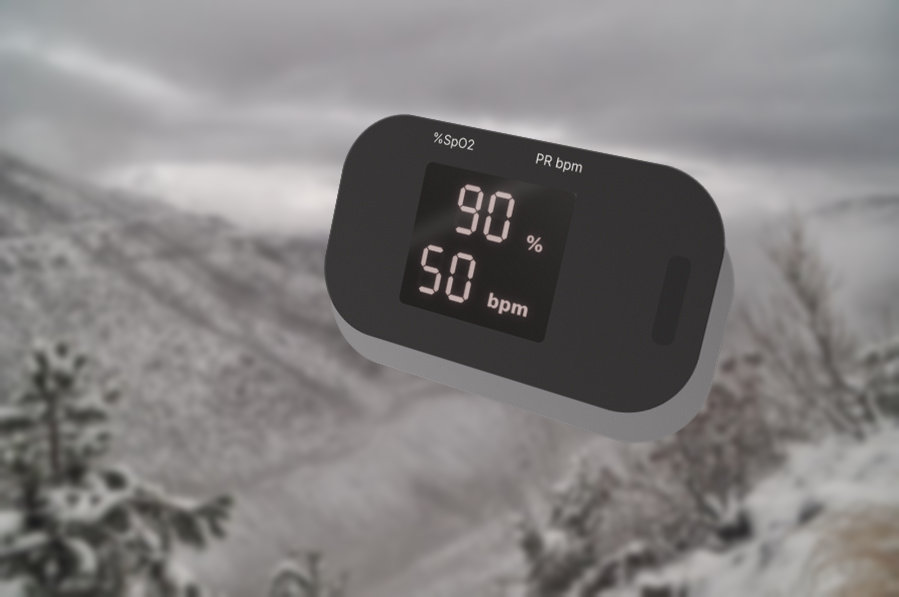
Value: 90 %
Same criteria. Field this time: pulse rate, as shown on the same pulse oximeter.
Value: 50 bpm
